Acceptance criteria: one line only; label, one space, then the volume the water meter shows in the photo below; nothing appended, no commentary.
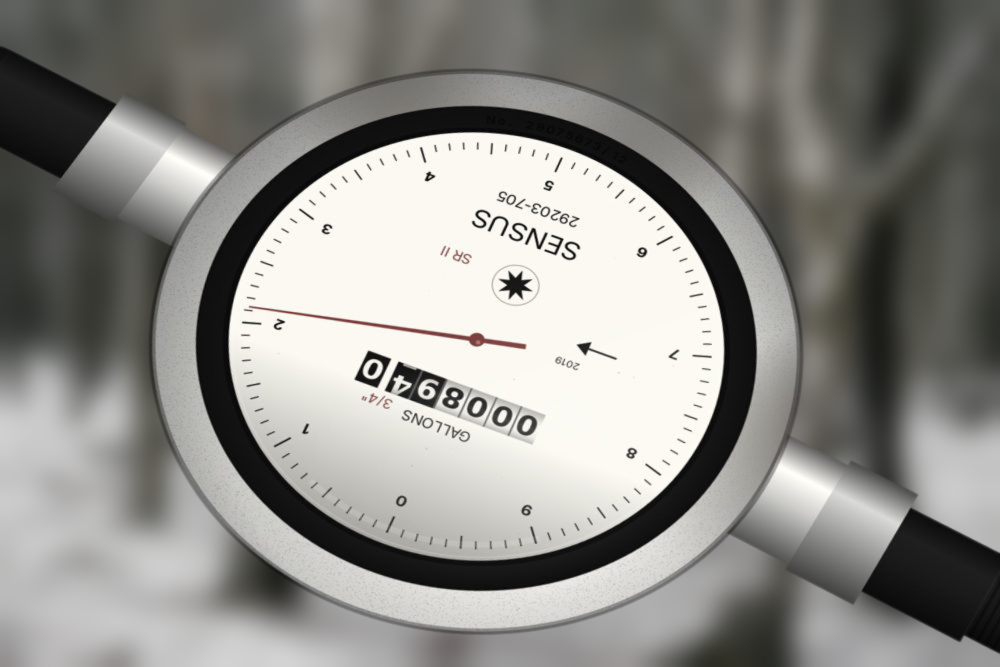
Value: 8942.1 gal
